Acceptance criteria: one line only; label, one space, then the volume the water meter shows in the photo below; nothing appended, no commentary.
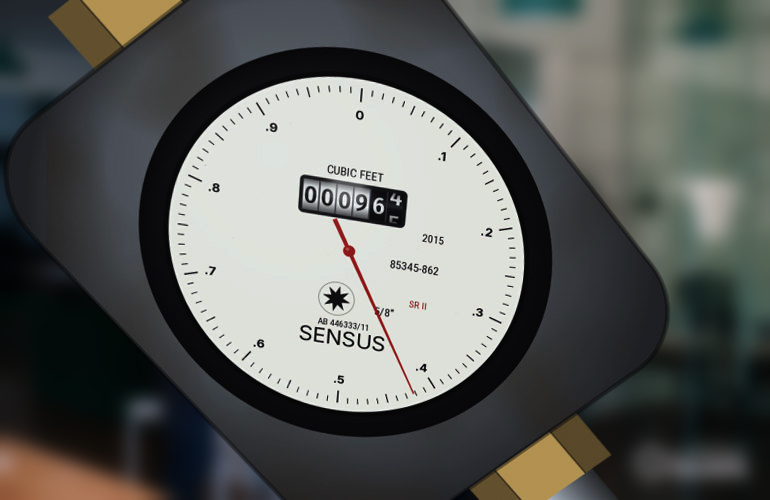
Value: 964.42 ft³
